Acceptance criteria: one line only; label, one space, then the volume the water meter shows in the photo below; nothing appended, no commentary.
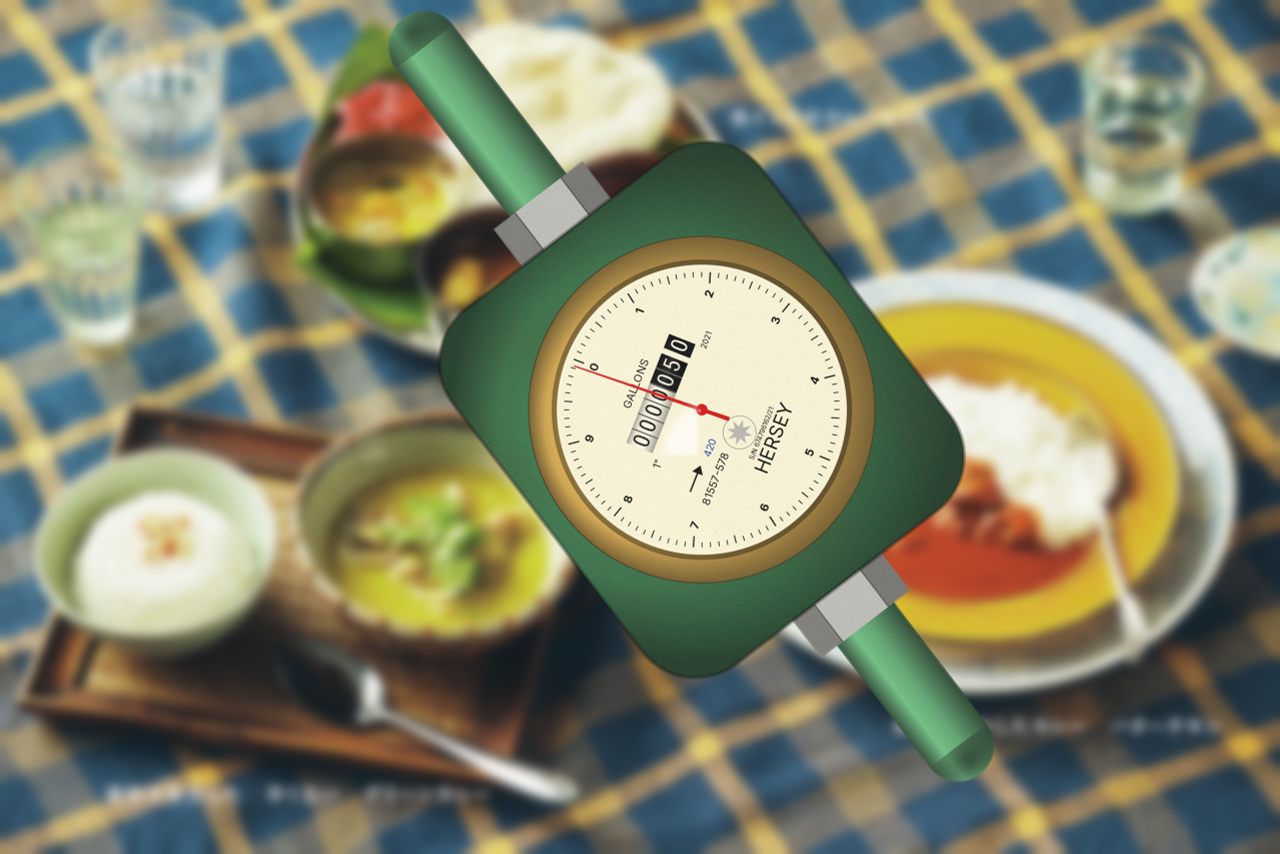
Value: 49.9 gal
